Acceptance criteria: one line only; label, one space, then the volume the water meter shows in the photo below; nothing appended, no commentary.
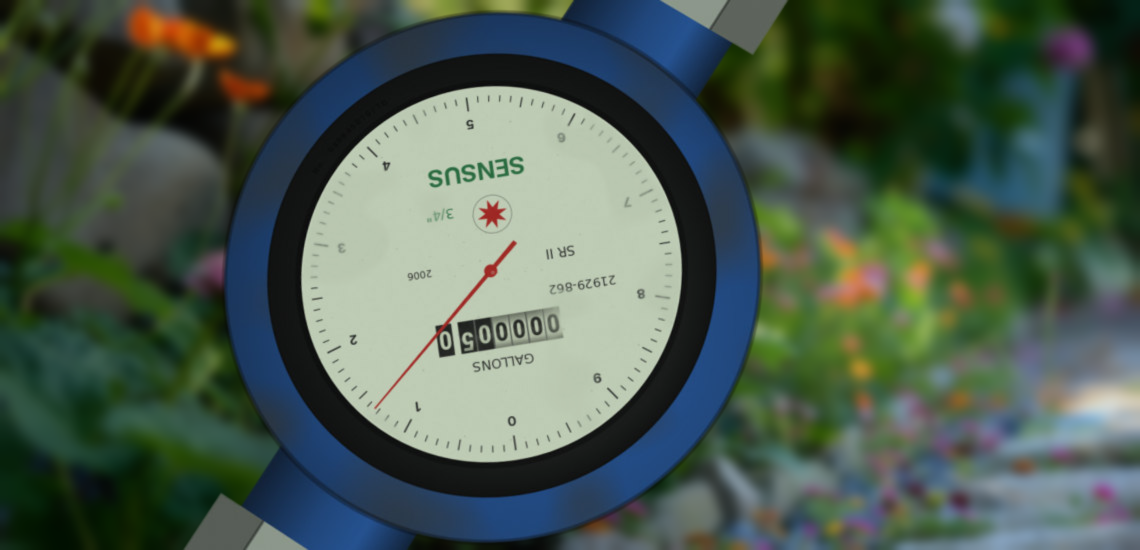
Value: 51.3 gal
